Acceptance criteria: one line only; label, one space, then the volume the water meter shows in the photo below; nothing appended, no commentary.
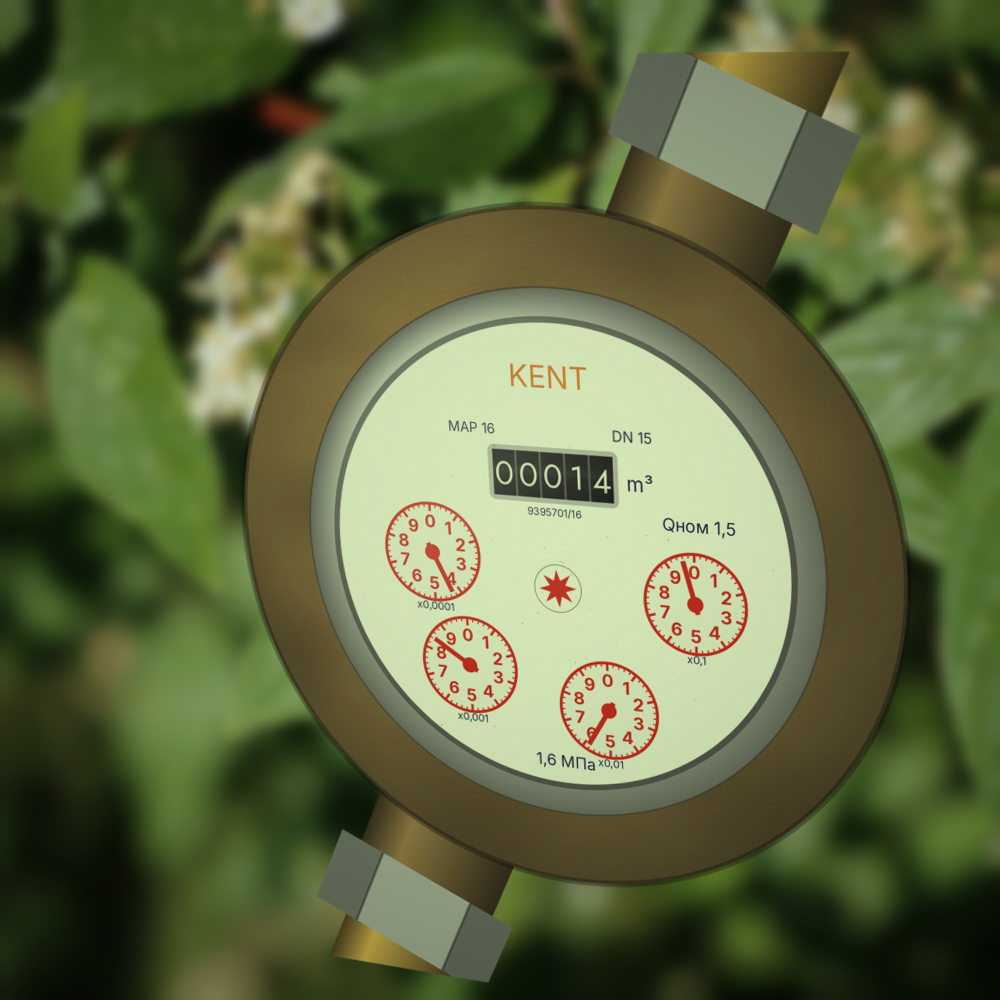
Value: 13.9584 m³
